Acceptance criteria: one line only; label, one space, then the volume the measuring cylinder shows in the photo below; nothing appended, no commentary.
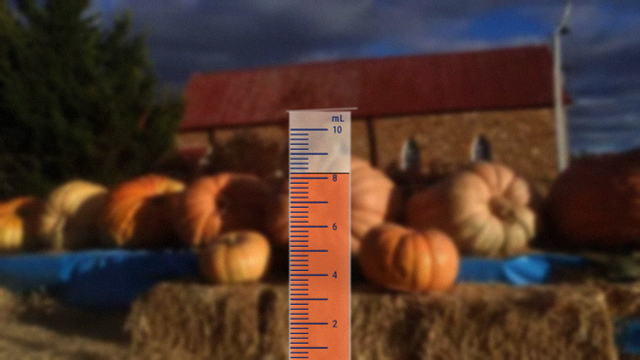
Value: 8.2 mL
